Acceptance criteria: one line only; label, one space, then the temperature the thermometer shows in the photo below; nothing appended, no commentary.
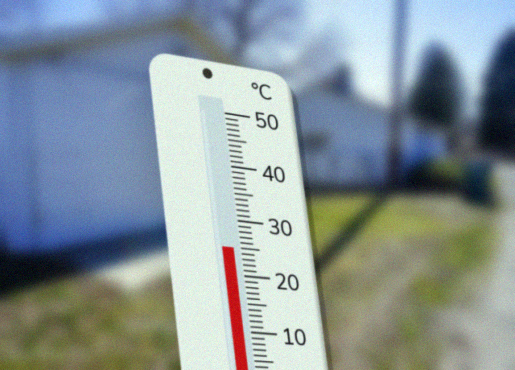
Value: 25 °C
